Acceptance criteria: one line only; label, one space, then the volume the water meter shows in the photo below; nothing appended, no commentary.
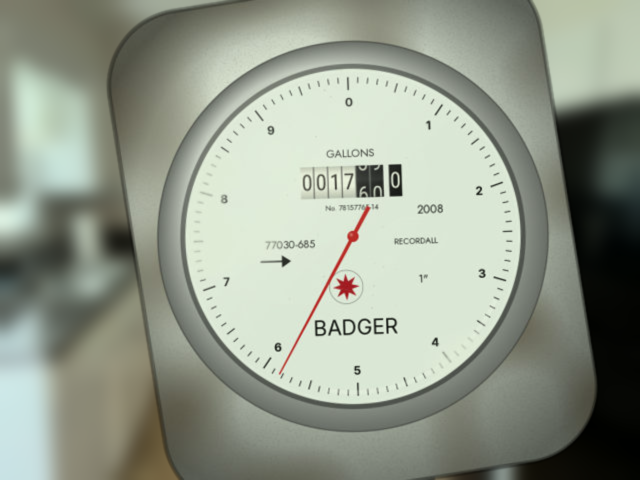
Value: 17595.8 gal
